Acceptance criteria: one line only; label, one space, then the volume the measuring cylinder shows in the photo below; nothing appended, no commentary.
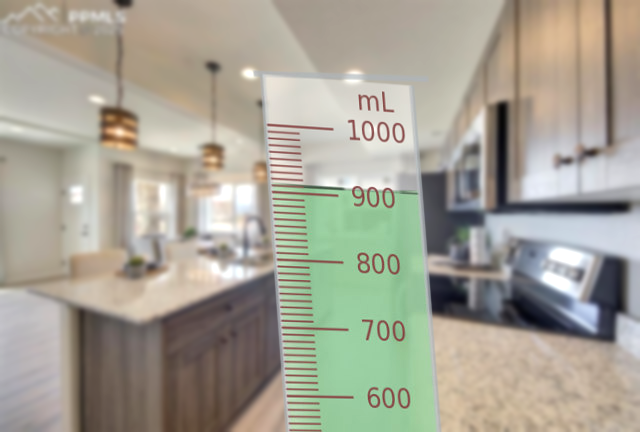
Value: 910 mL
